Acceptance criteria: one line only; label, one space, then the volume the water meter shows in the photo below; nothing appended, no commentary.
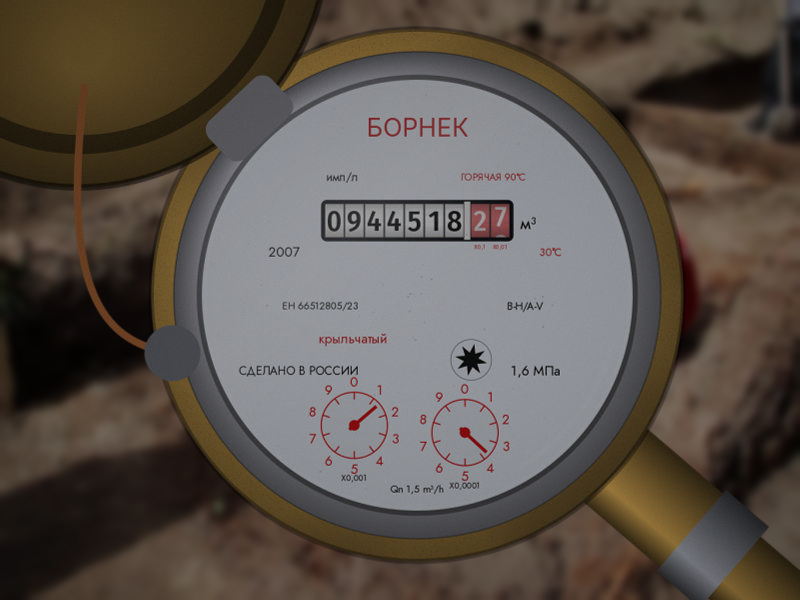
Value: 944518.2713 m³
